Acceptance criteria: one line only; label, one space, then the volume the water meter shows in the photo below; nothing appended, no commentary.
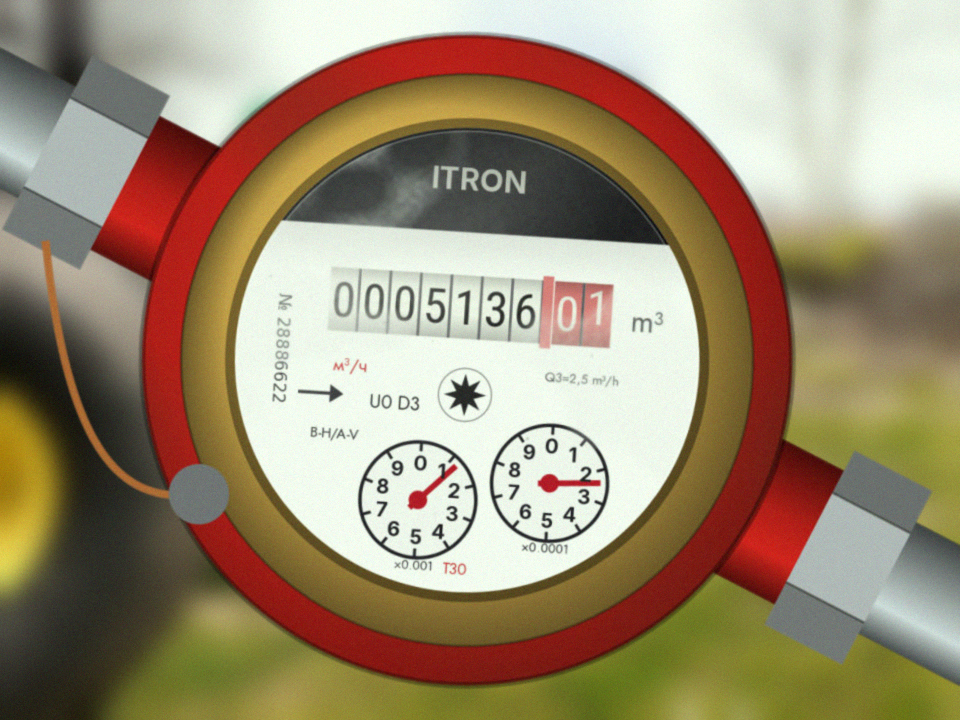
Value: 5136.0112 m³
